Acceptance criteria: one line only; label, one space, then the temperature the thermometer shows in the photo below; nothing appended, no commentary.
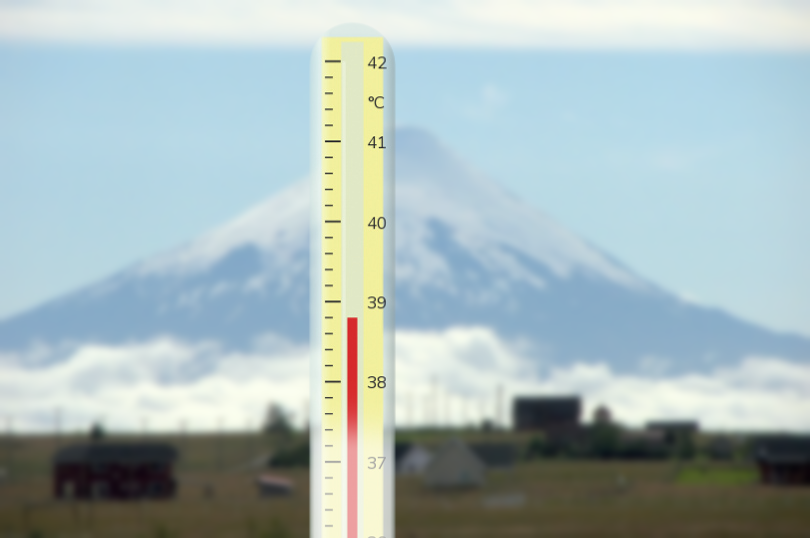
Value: 38.8 °C
